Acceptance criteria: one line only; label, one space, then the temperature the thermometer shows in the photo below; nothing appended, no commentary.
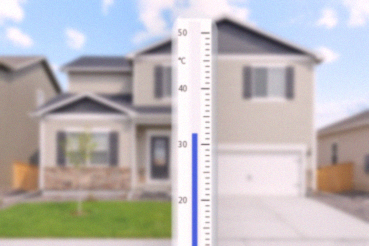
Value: 32 °C
